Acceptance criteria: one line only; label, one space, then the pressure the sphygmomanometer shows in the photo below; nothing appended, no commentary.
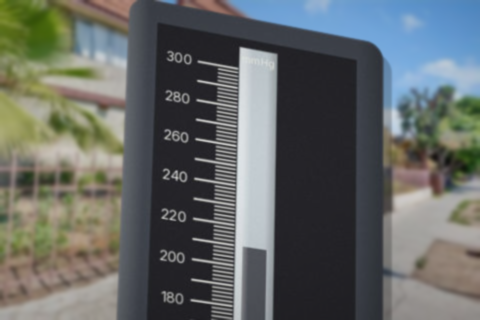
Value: 210 mmHg
